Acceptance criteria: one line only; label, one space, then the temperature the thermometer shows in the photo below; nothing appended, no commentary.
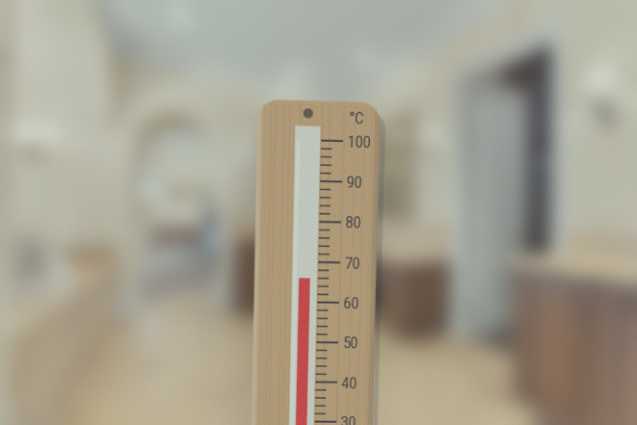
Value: 66 °C
